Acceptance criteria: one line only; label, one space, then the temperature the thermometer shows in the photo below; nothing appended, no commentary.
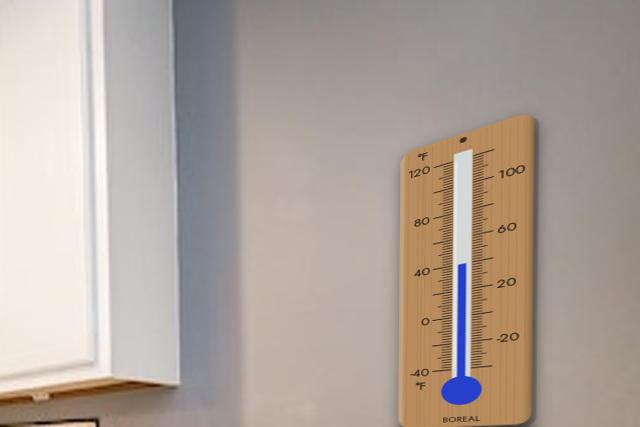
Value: 40 °F
